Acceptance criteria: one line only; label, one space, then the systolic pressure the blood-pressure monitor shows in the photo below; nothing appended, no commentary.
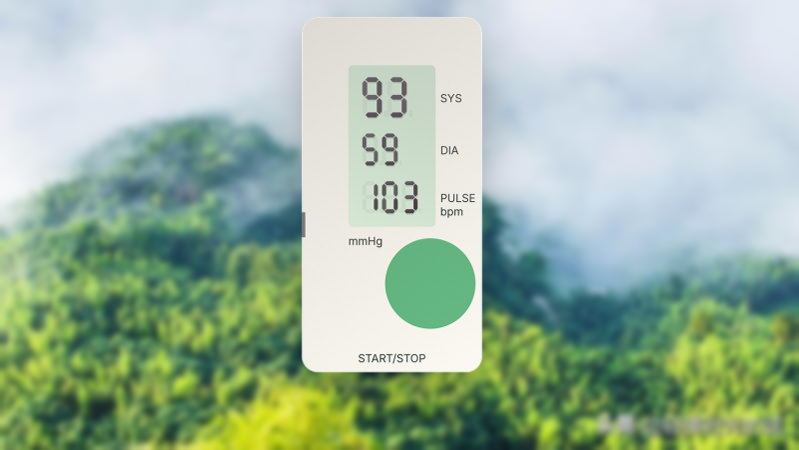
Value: 93 mmHg
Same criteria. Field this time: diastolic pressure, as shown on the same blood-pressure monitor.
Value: 59 mmHg
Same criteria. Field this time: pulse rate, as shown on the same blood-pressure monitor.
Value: 103 bpm
